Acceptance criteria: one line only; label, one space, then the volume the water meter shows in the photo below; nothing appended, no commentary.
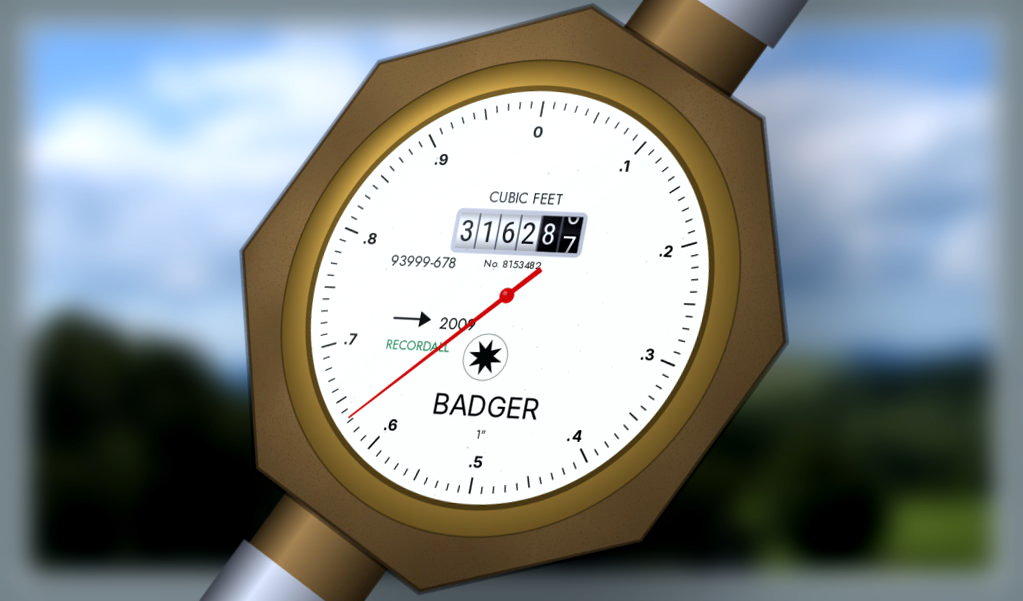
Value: 316286.63 ft³
